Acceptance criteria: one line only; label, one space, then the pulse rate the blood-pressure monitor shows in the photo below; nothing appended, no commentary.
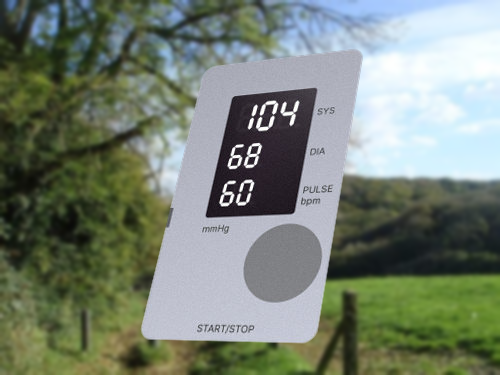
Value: 60 bpm
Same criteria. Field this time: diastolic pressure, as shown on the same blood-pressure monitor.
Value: 68 mmHg
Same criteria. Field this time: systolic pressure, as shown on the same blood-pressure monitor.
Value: 104 mmHg
